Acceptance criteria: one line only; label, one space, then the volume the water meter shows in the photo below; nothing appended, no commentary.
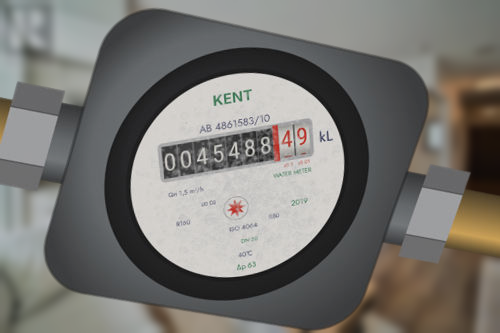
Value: 45488.49 kL
